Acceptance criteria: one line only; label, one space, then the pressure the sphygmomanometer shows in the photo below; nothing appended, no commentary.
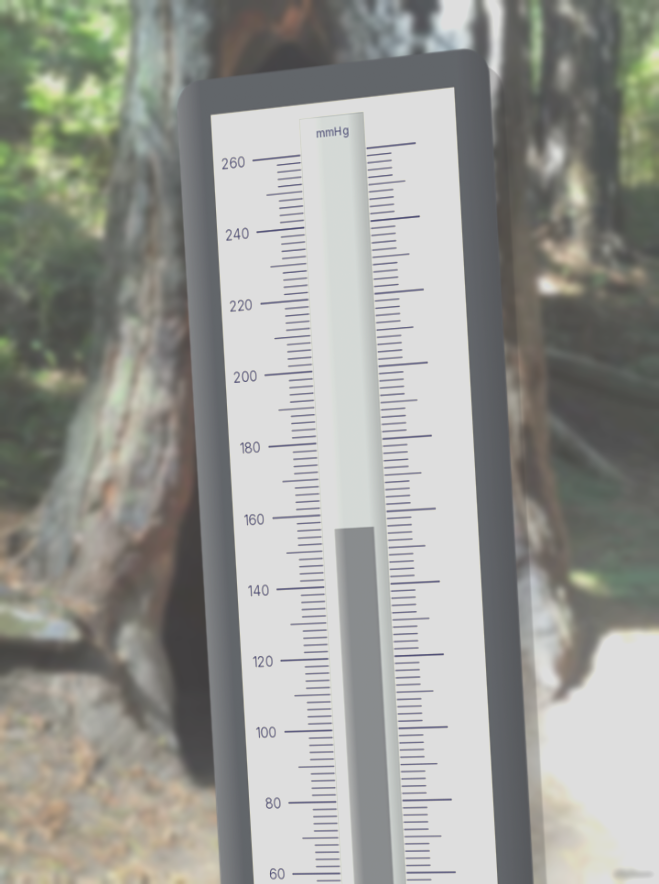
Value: 156 mmHg
